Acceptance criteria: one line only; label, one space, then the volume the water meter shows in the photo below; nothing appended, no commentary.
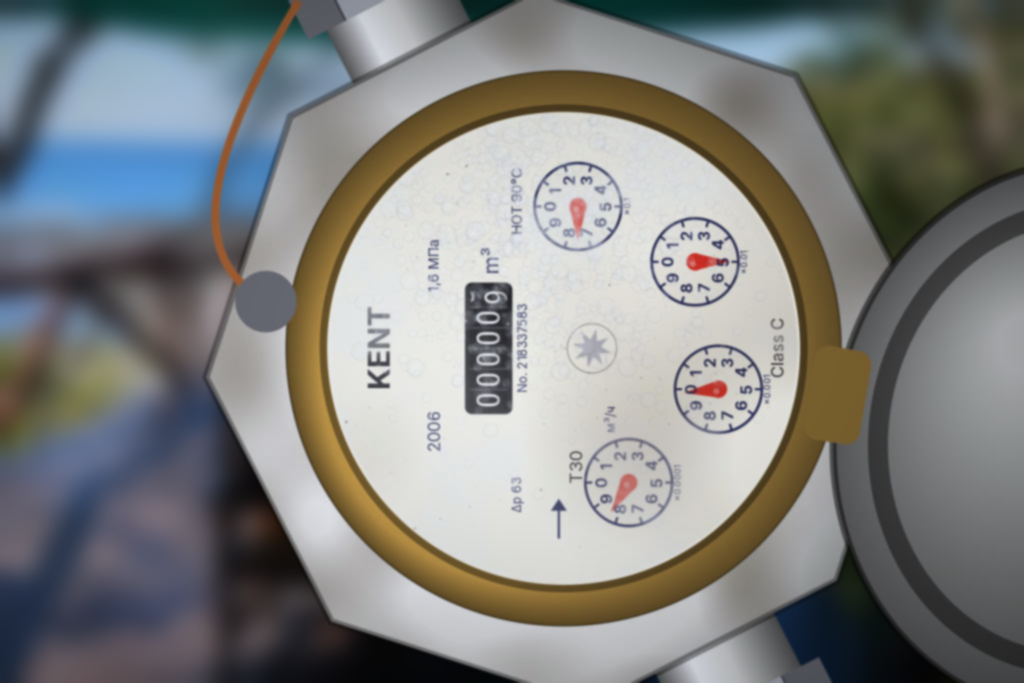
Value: 8.7498 m³
